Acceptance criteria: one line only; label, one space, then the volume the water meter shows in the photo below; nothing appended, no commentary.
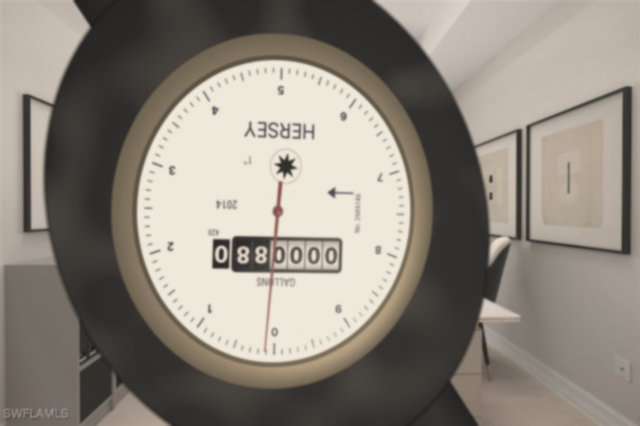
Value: 880.1 gal
